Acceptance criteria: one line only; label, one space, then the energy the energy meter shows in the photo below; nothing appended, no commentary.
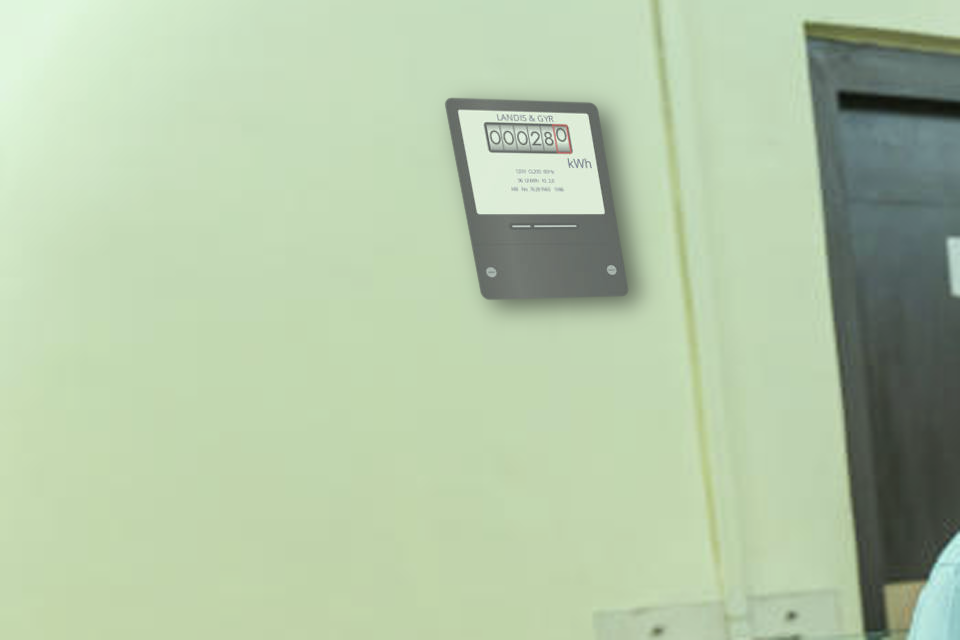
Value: 28.0 kWh
